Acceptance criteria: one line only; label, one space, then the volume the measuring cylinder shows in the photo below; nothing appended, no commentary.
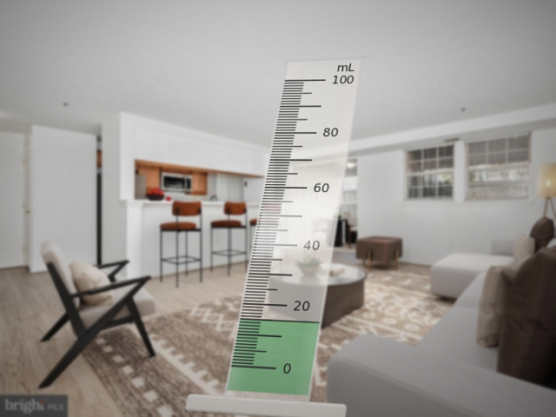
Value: 15 mL
